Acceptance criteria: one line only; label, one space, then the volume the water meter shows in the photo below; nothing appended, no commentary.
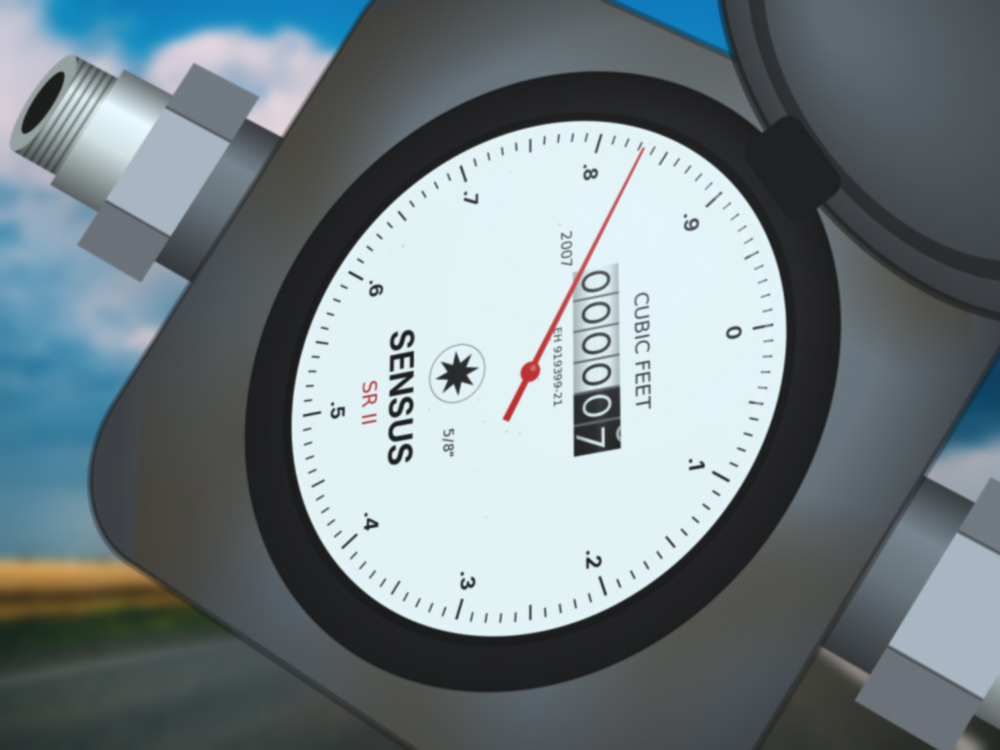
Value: 6.83 ft³
